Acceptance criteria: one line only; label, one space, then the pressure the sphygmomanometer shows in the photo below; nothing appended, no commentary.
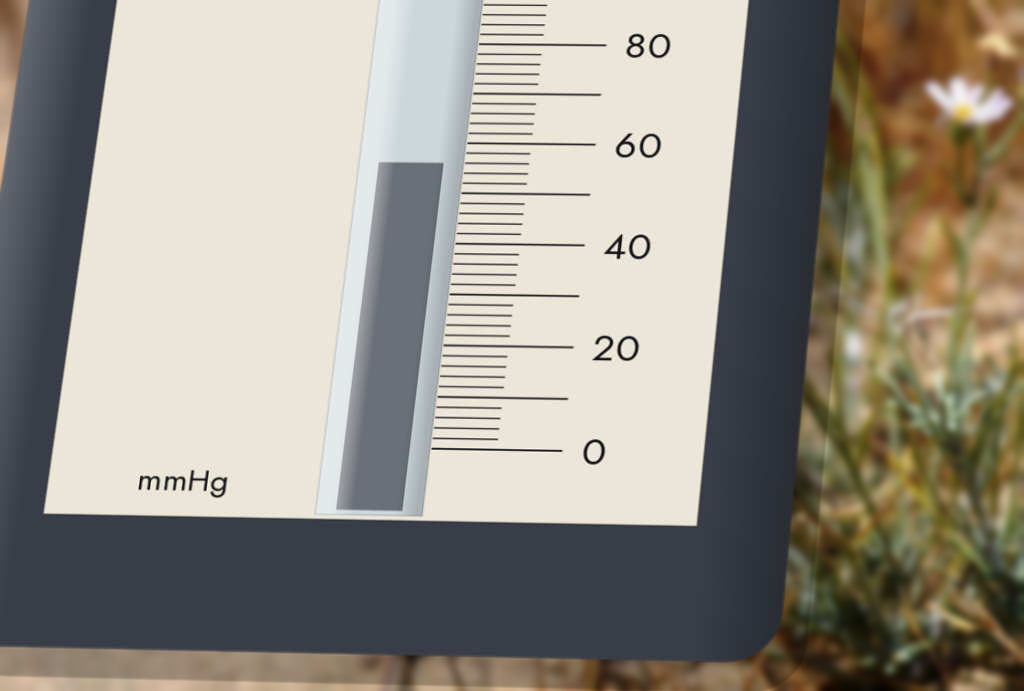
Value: 56 mmHg
